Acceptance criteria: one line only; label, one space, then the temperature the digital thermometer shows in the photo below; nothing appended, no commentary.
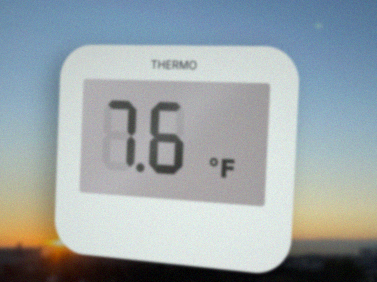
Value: 7.6 °F
